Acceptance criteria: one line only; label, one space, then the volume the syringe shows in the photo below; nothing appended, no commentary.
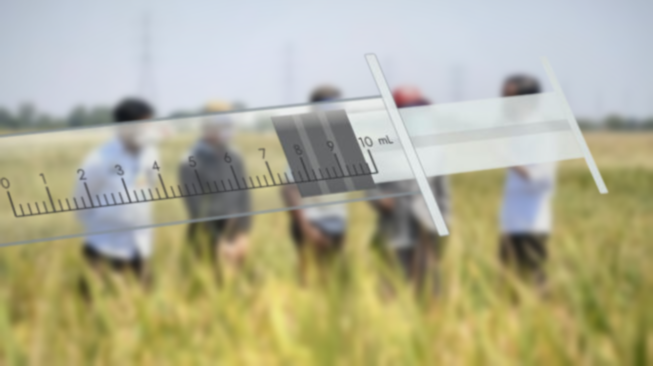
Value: 7.6 mL
